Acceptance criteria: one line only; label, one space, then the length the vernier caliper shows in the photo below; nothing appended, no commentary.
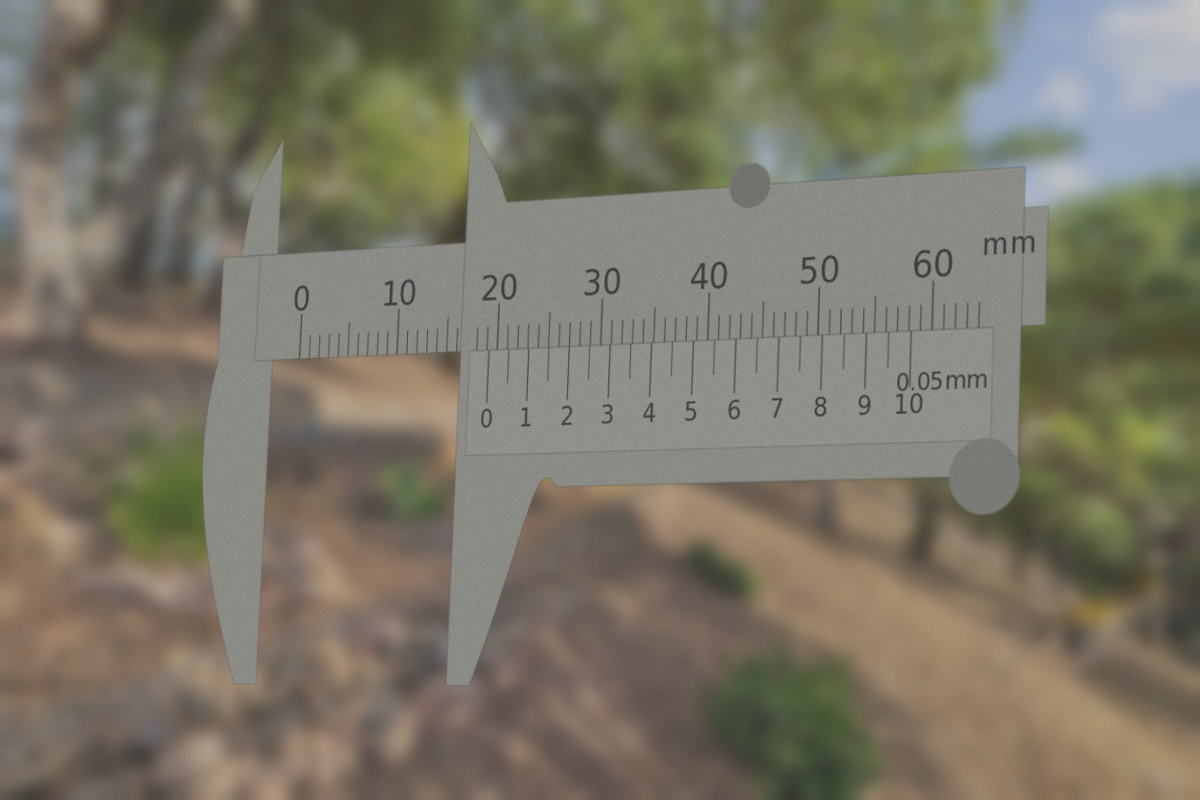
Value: 19.2 mm
